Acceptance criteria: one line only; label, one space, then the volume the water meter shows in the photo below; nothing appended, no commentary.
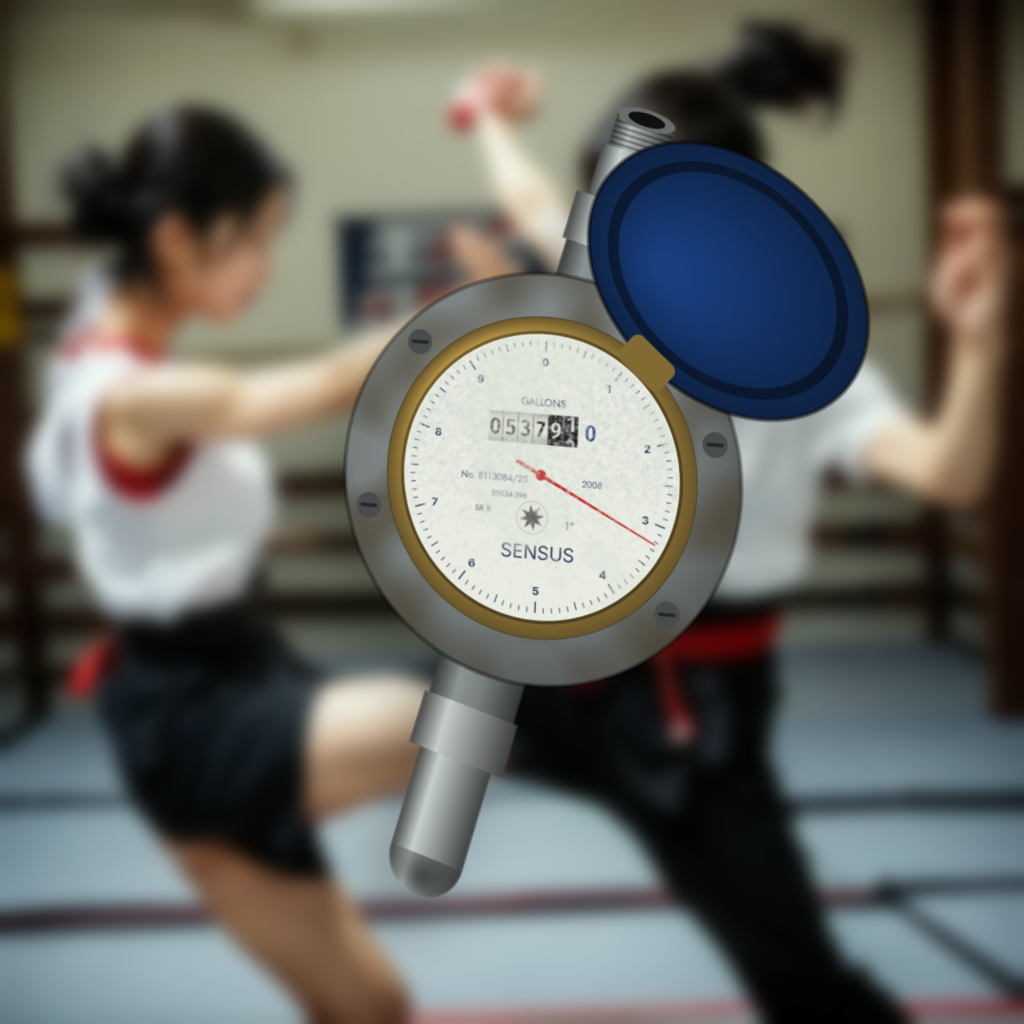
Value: 537913.2 gal
